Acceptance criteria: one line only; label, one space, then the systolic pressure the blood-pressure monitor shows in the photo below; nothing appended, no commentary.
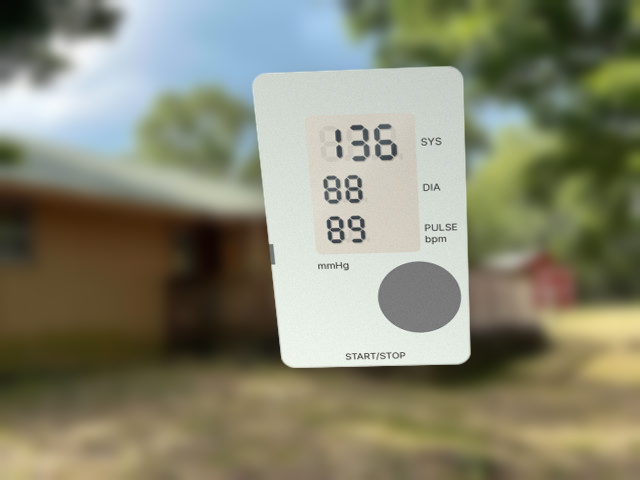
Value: 136 mmHg
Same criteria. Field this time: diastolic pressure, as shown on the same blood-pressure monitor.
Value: 88 mmHg
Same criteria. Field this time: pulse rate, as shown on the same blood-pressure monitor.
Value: 89 bpm
